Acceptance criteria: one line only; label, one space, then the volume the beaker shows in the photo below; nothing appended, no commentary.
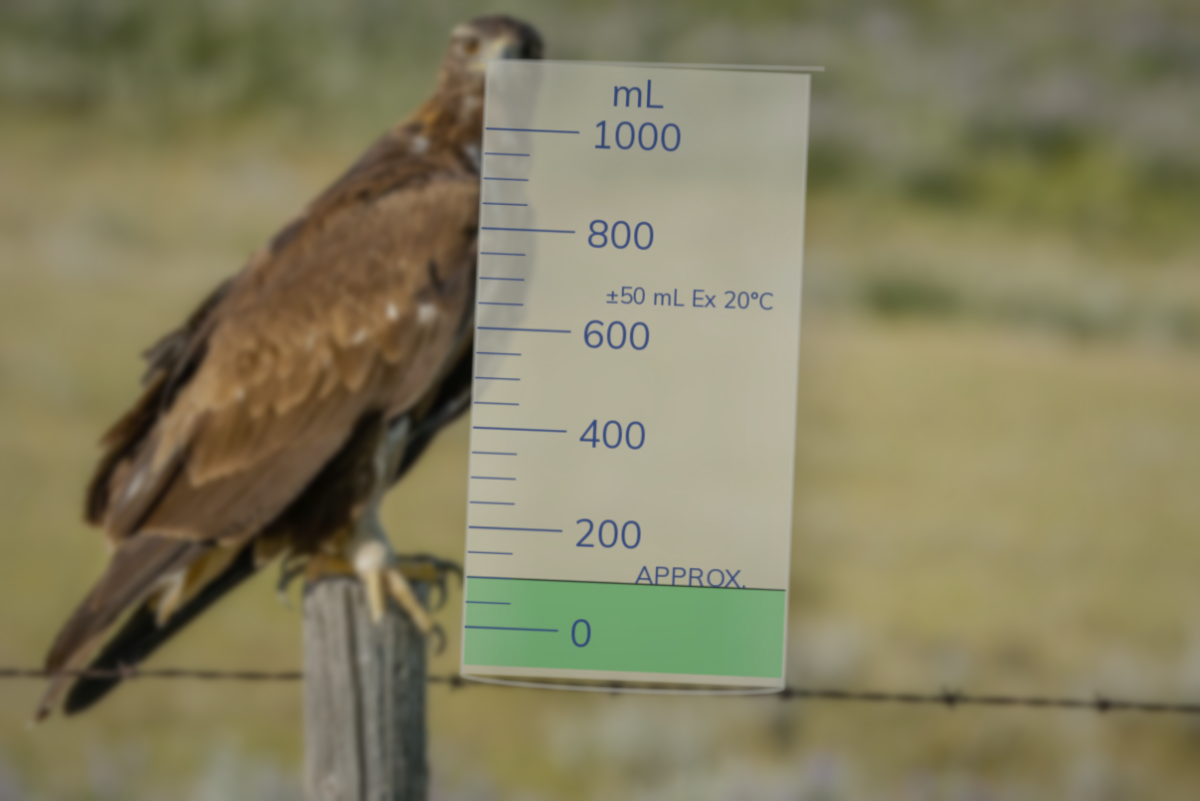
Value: 100 mL
